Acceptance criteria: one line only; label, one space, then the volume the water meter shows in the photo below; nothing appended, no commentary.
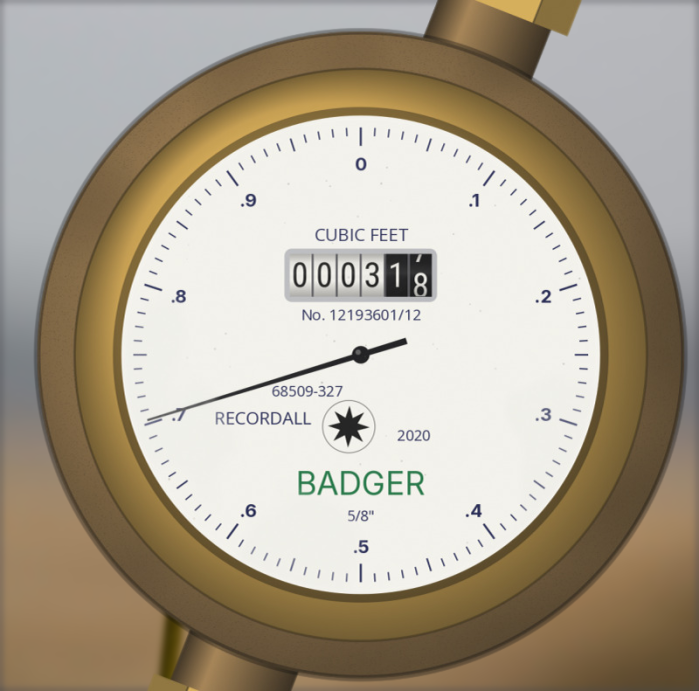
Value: 317.70 ft³
